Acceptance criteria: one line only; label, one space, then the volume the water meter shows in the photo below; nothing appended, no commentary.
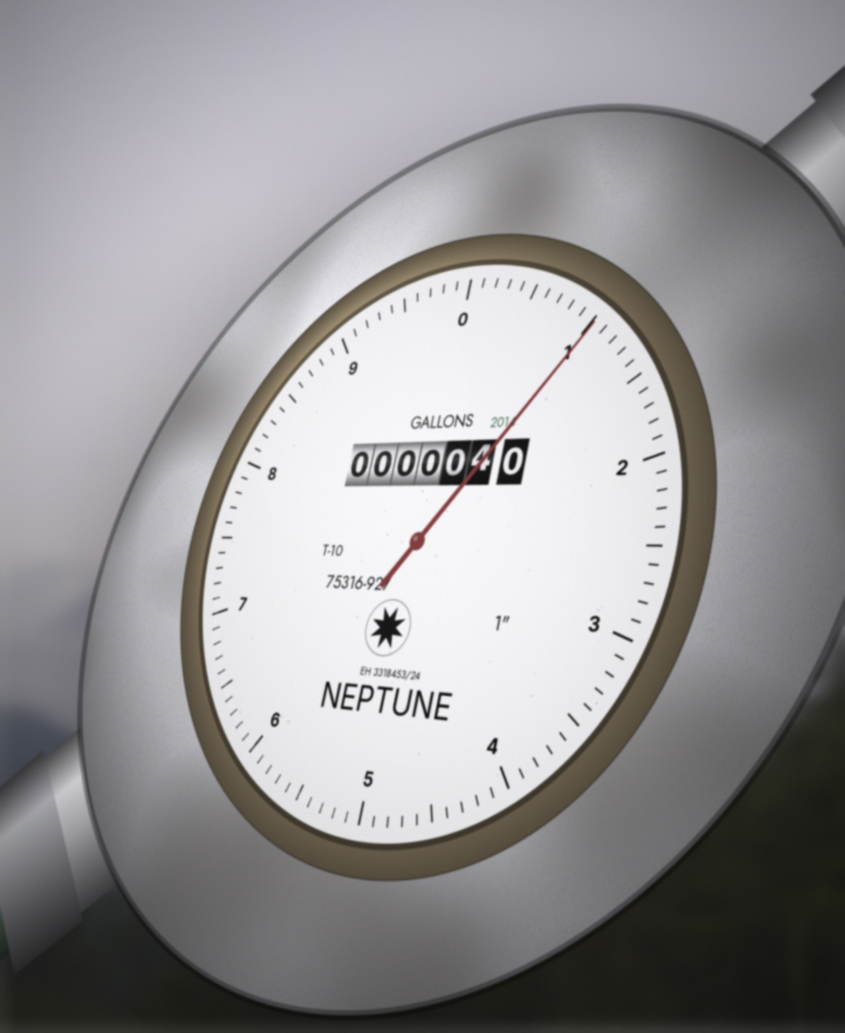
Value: 41.0 gal
